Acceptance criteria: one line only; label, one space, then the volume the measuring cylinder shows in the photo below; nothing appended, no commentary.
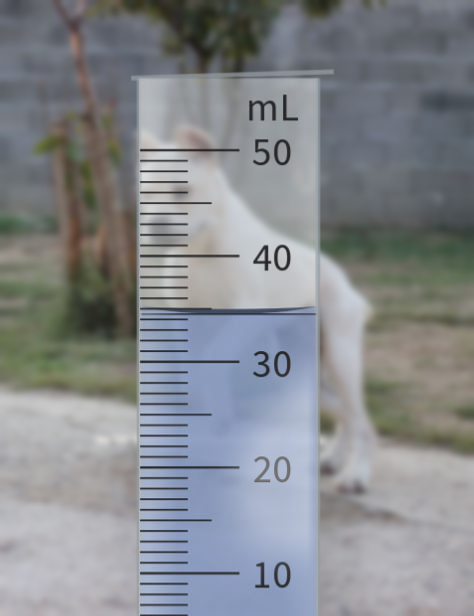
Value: 34.5 mL
